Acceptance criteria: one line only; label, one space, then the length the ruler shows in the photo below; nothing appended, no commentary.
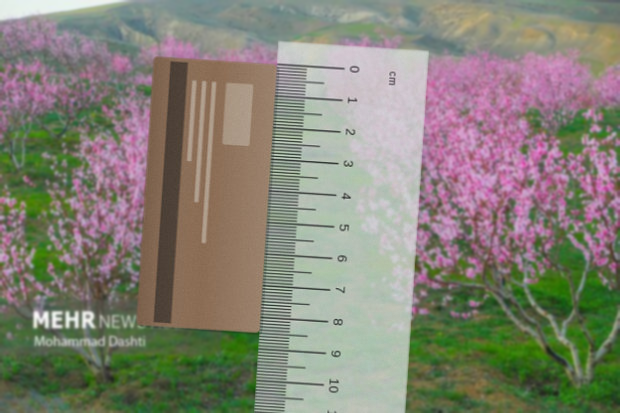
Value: 8.5 cm
